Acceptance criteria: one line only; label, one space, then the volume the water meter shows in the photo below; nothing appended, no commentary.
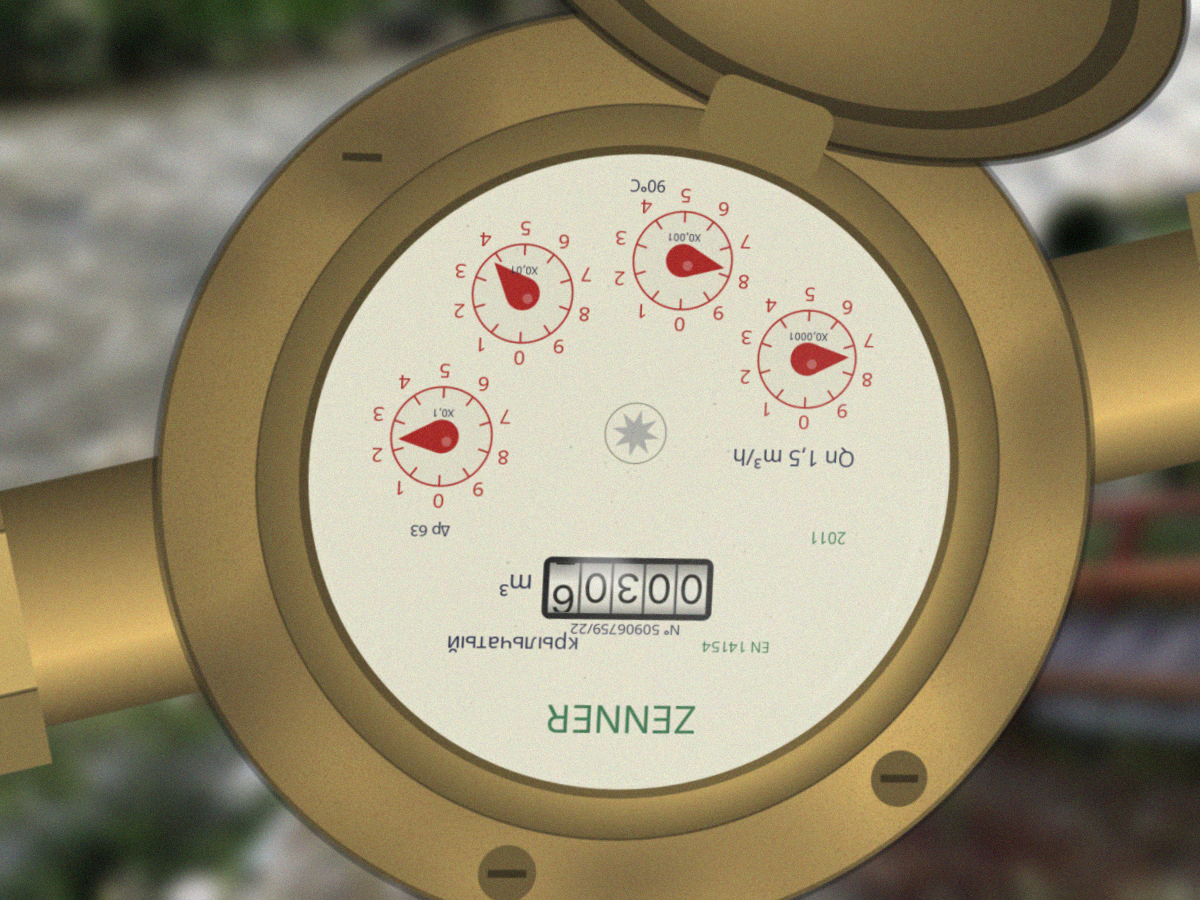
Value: 306.2377 m³
